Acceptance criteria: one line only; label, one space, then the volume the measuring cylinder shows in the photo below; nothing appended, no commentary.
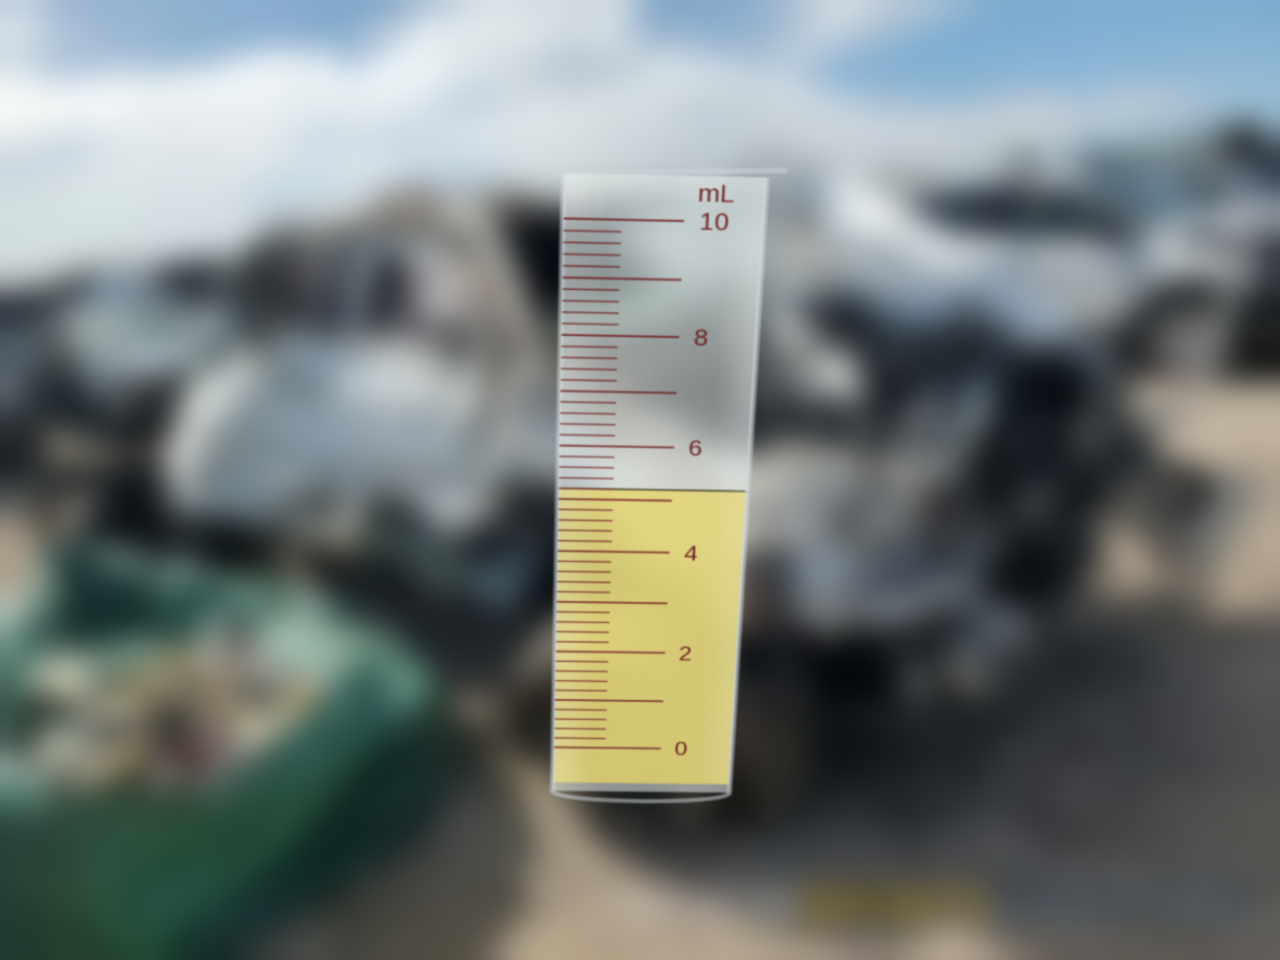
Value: 5.2 mL
